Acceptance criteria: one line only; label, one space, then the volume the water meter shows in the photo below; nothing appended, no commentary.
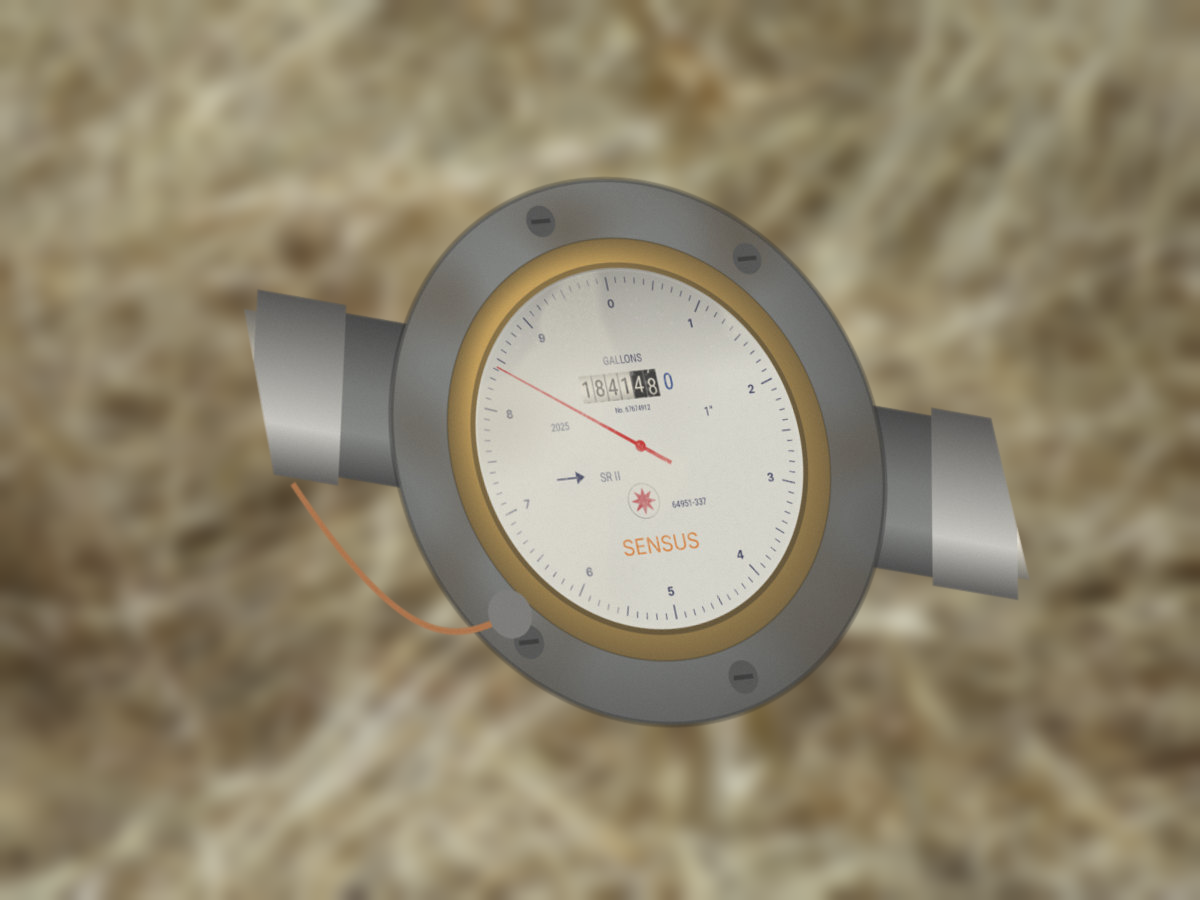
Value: 1841478.4 gal
